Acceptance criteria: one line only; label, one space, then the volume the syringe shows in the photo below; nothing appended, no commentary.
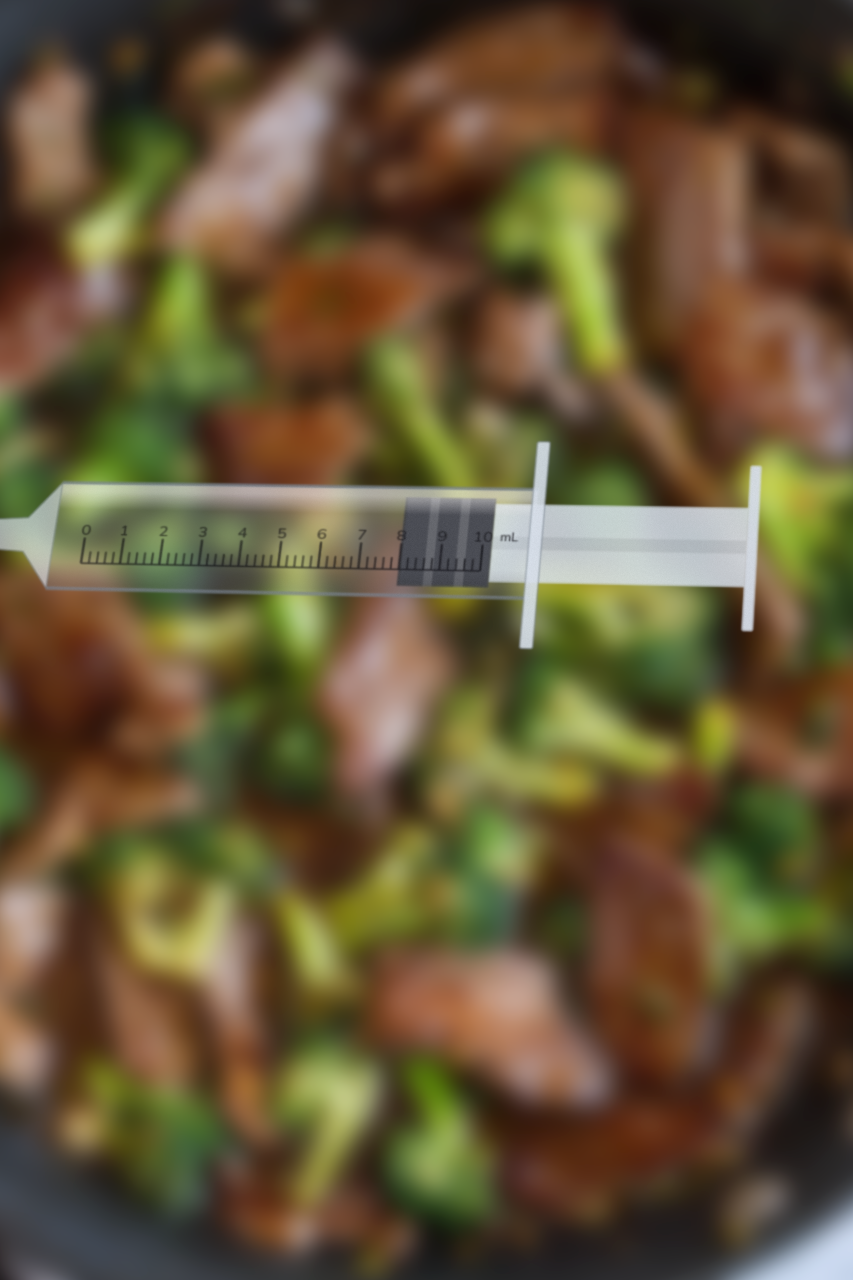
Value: 8 mL
